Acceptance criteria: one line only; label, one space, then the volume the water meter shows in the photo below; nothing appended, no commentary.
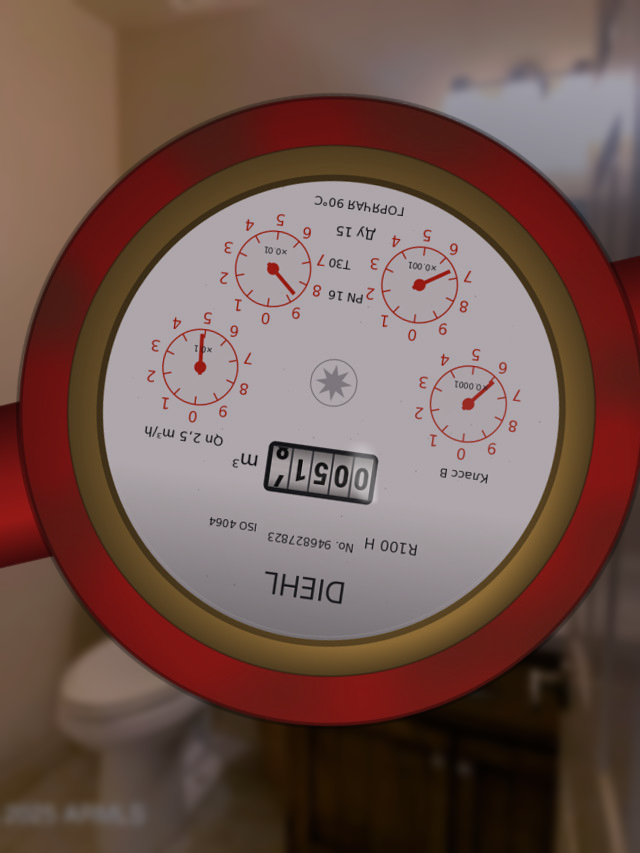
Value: 517.4866 m³
